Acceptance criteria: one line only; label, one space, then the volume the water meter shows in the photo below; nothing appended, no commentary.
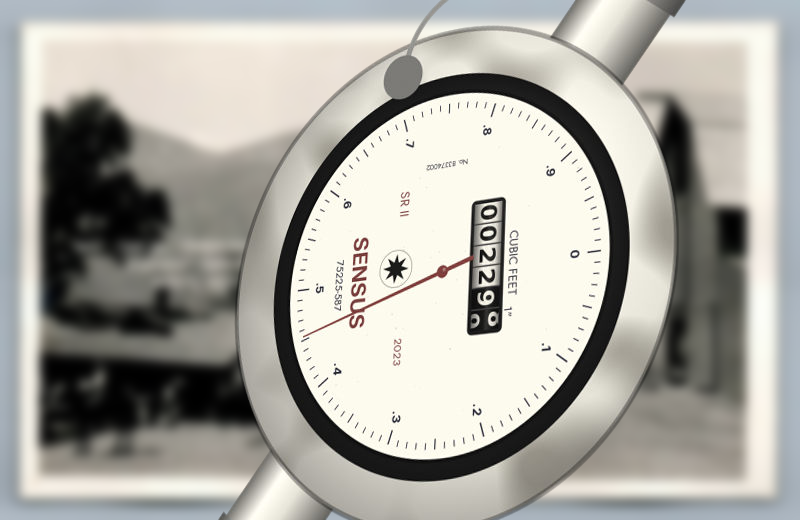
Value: 2298.45 ft³
